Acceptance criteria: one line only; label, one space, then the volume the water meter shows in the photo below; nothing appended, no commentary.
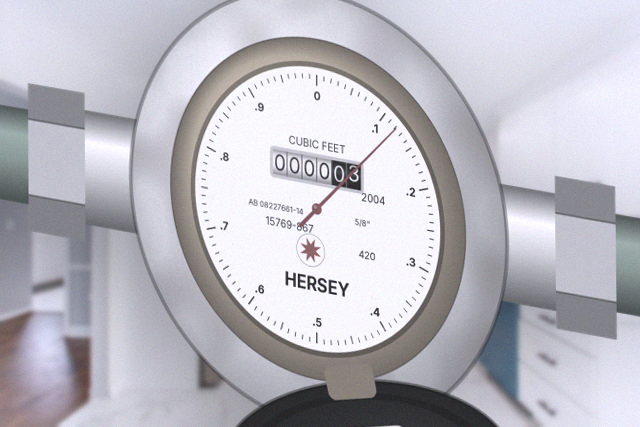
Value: 3.12 ft³
